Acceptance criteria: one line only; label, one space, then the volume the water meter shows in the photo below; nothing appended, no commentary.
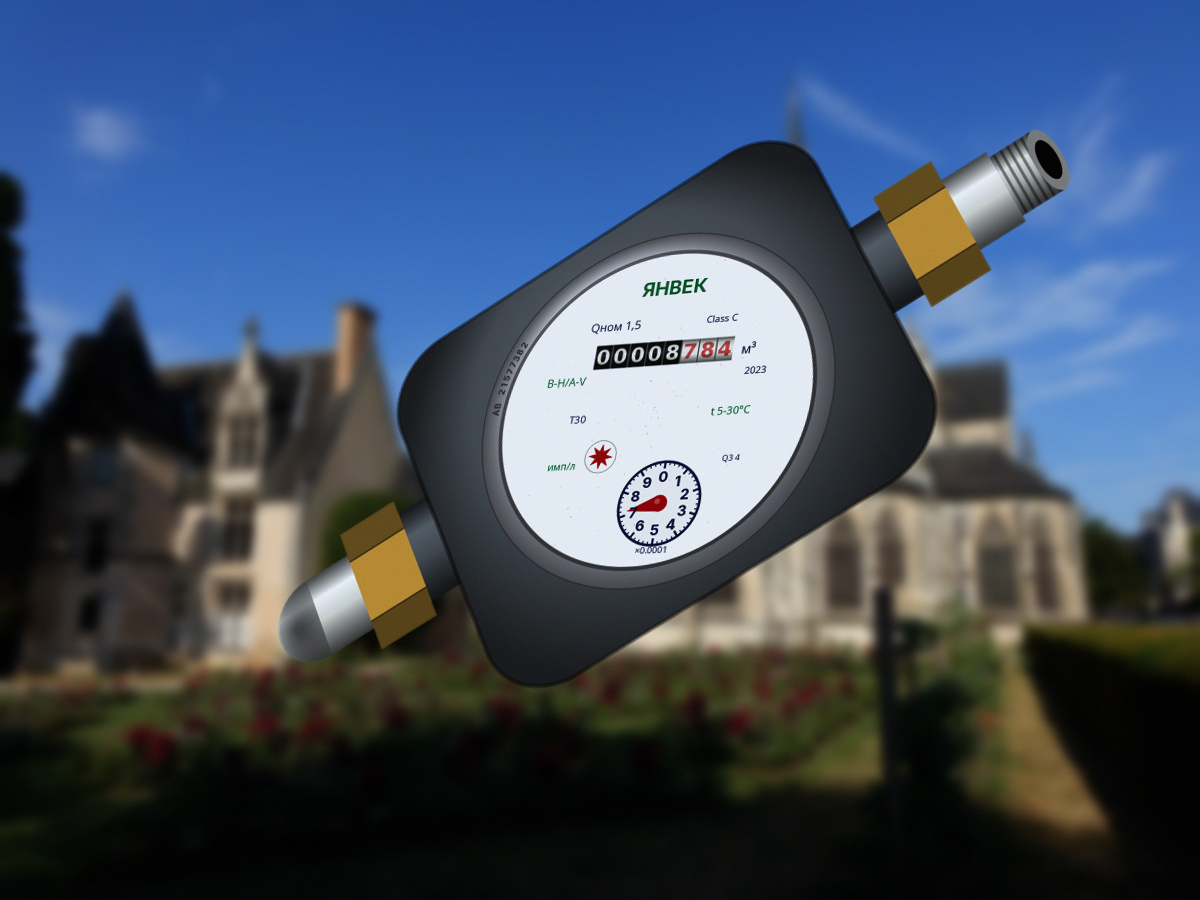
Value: 8.7847 m³
